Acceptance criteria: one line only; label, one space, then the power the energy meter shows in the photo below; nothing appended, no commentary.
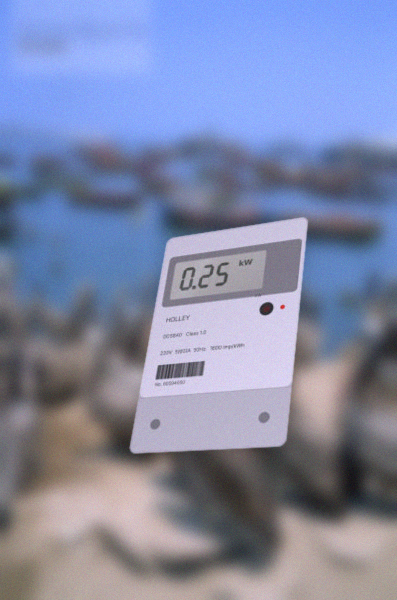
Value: 0.25 kW
